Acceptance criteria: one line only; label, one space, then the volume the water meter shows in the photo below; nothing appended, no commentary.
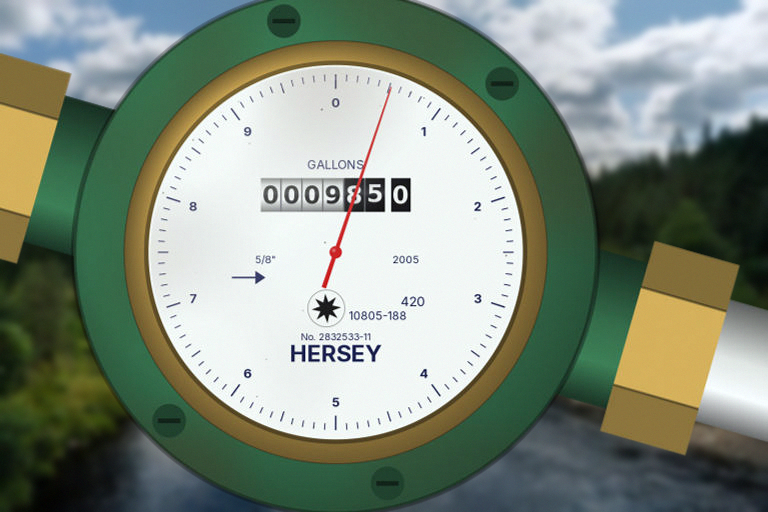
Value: 9850.5 gal
